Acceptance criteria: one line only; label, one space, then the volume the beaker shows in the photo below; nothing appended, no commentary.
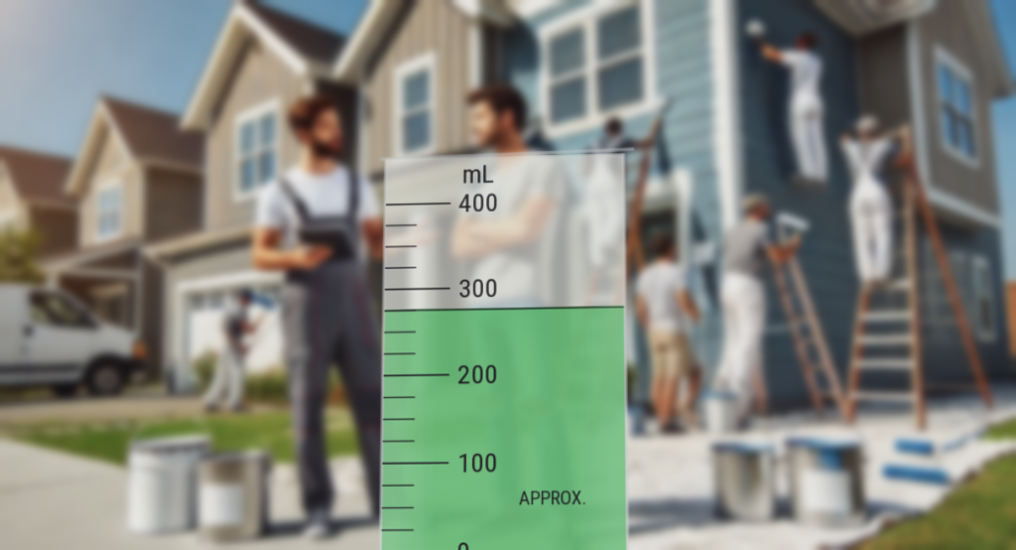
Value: 275 mL
